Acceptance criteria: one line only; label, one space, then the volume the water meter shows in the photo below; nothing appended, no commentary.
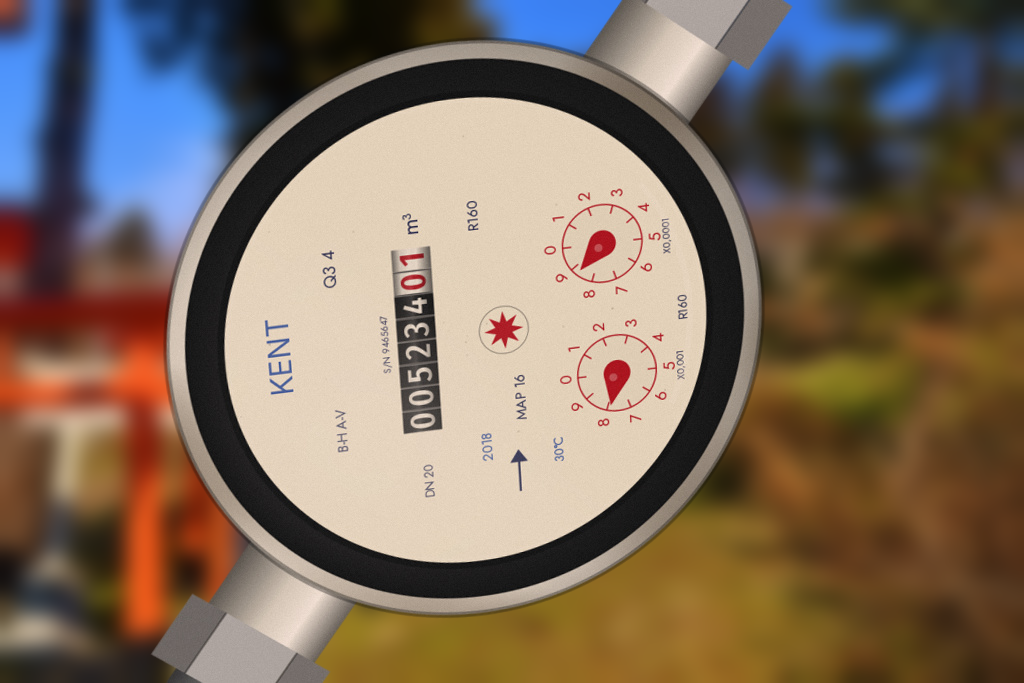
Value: 5234.0178 m³
